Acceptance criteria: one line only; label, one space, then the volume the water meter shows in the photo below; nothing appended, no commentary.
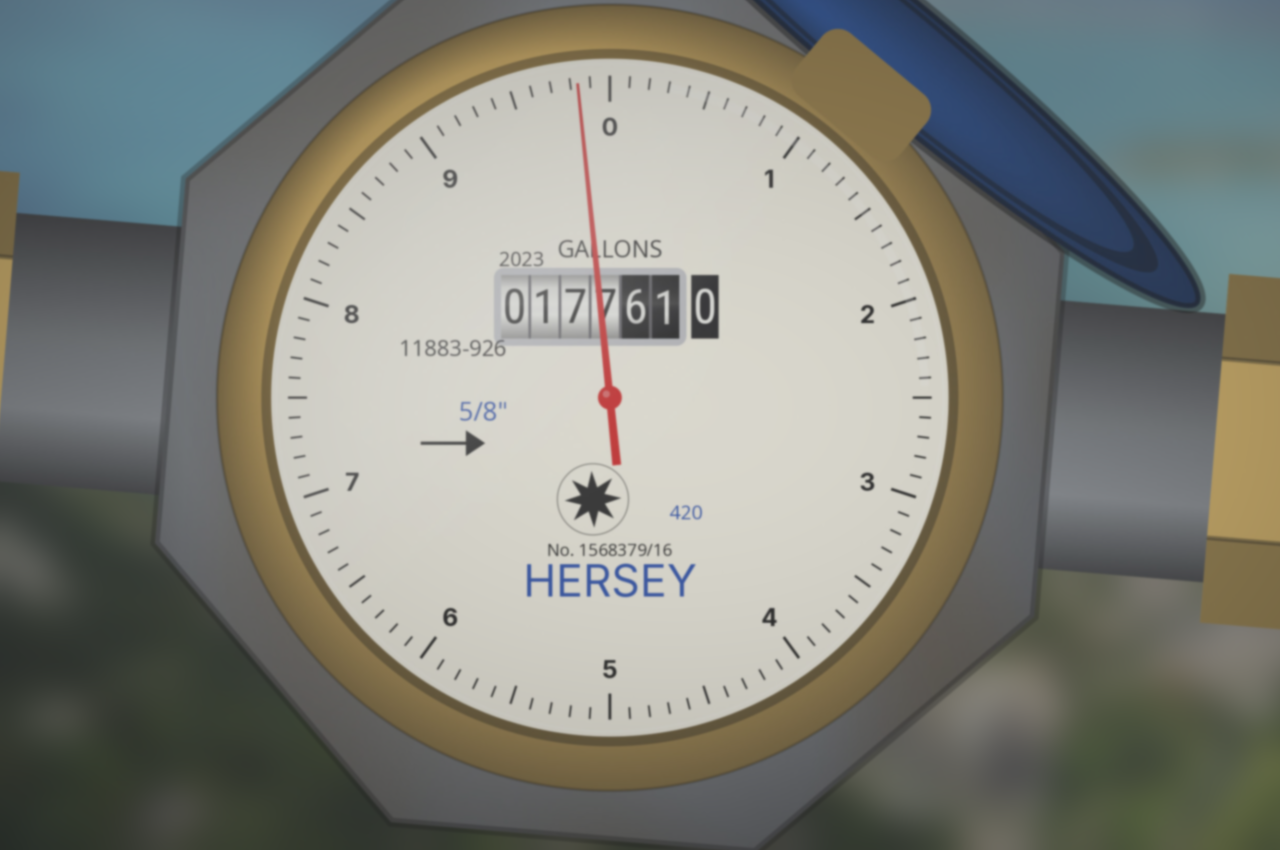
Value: 177609.8 gal
